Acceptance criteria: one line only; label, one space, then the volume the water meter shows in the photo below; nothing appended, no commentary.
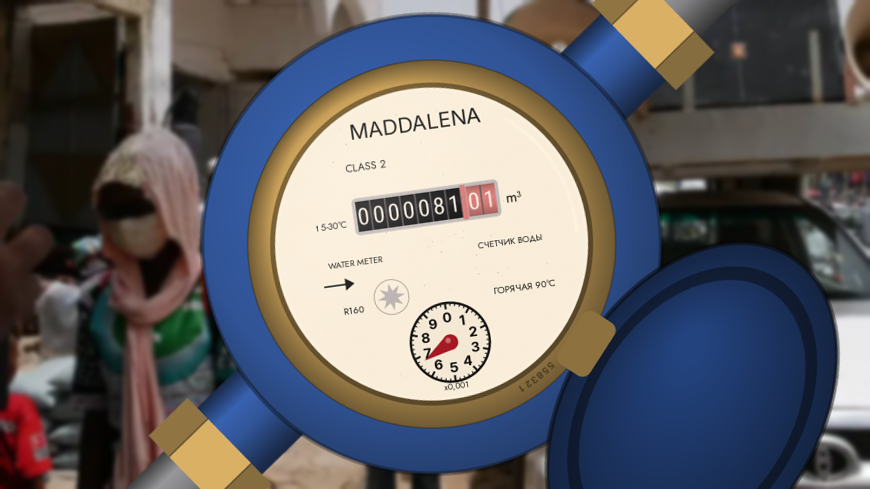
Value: 81.016 m³
